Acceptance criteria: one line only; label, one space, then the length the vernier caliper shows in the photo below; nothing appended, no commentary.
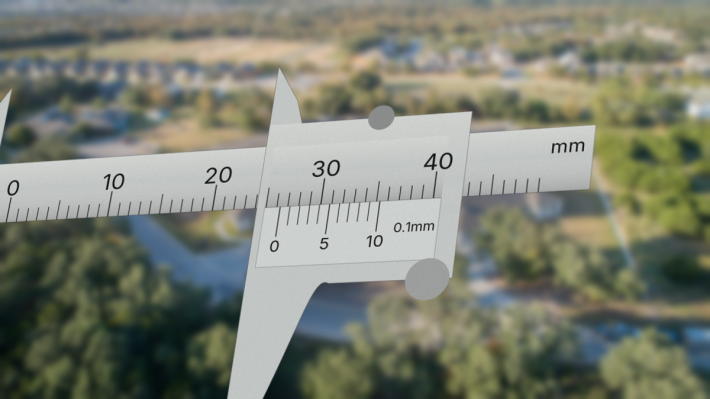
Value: 26.3 mm
